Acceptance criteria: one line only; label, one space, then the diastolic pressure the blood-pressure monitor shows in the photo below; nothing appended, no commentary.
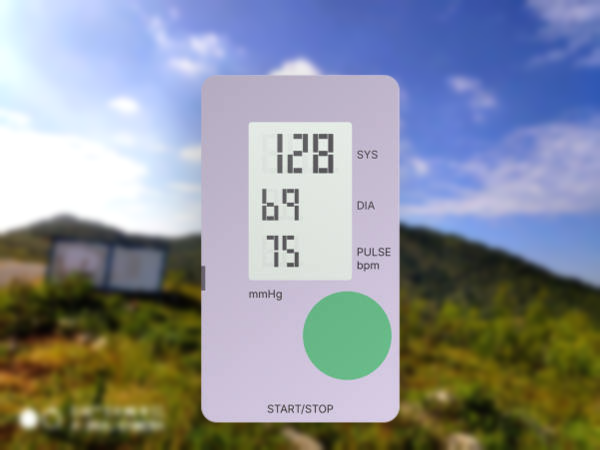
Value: 69 mmHg
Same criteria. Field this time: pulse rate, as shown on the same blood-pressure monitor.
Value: 75 bpm
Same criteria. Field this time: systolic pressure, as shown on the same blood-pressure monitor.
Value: 128 mmHg
